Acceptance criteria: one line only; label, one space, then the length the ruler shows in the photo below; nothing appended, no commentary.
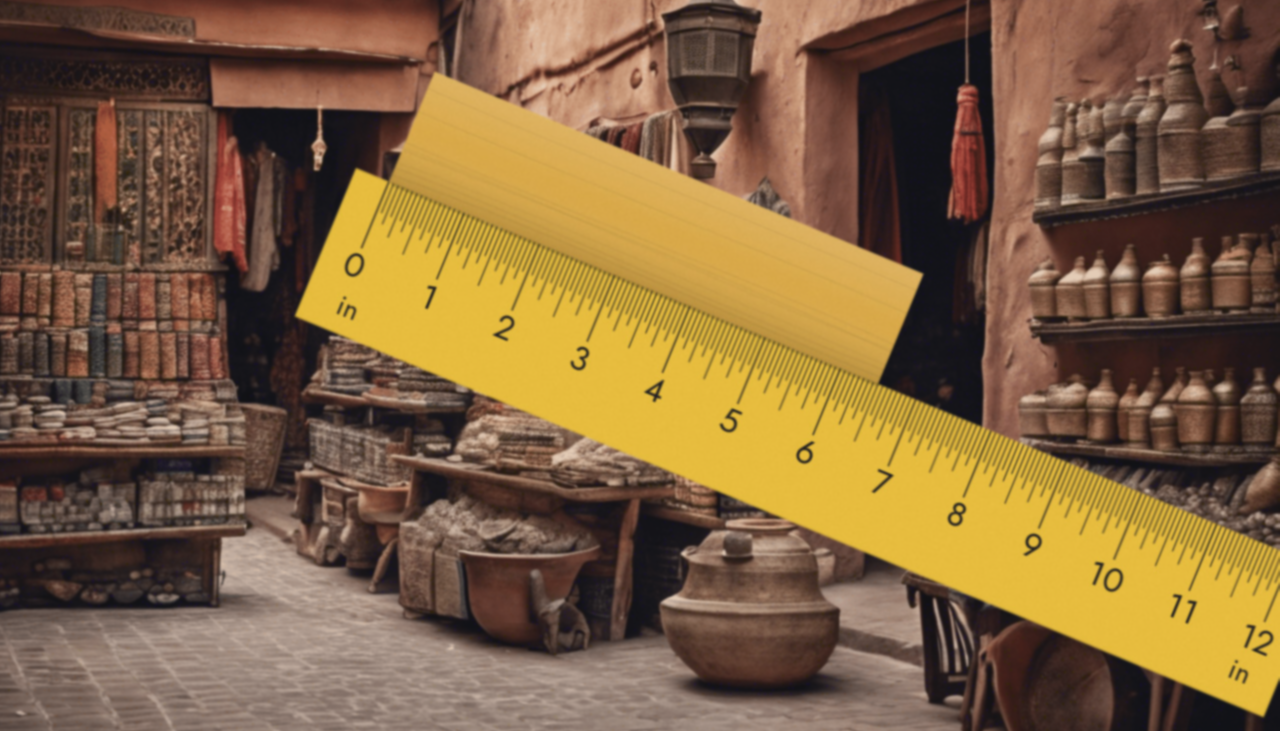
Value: 6.5 in
